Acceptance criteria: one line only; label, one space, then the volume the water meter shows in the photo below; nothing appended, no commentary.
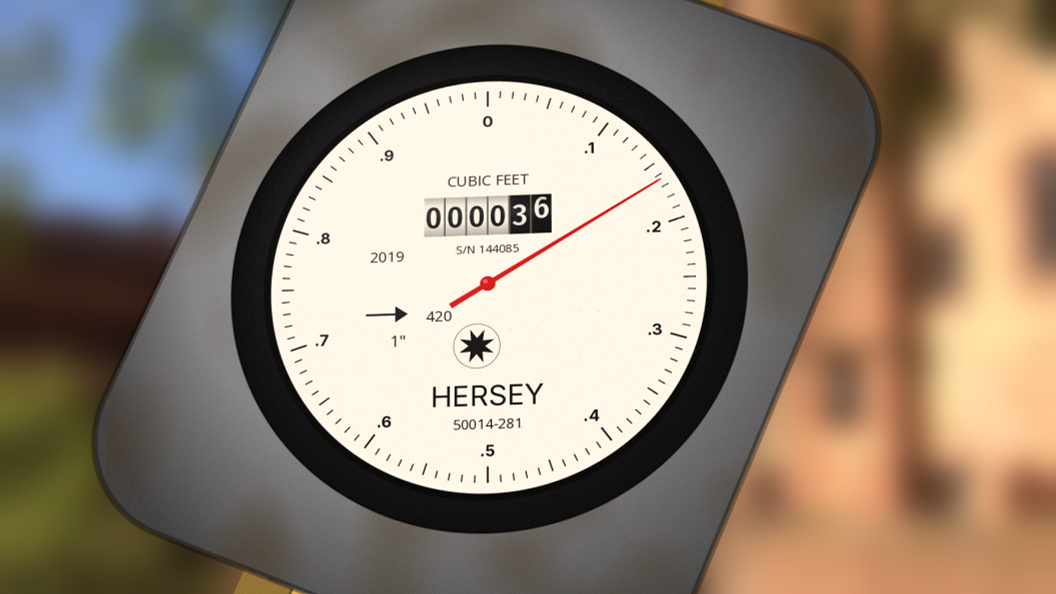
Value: 36.16 ft³
